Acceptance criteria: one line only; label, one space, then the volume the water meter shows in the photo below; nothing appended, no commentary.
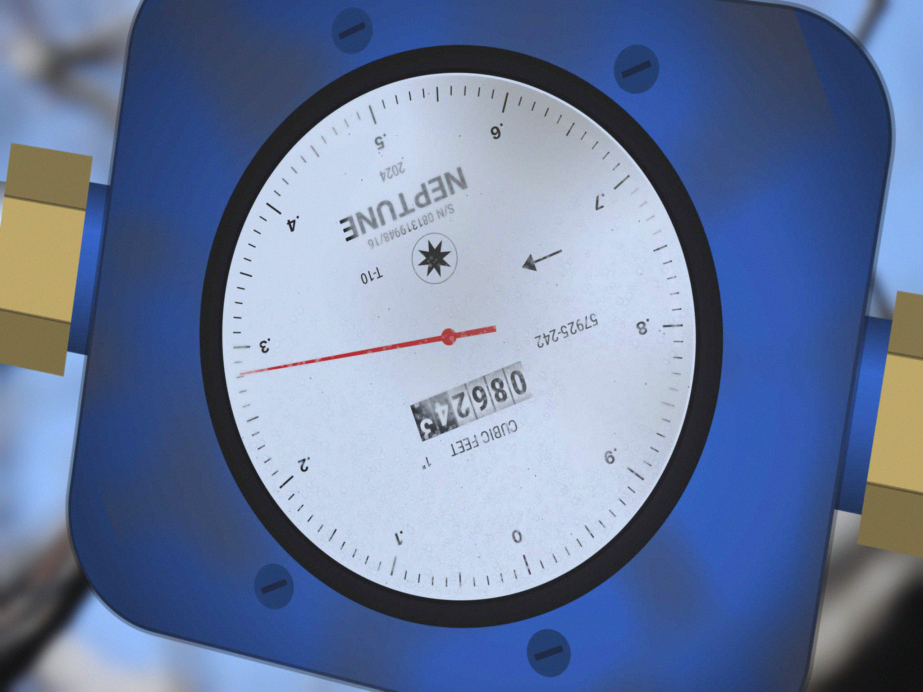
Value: 86243.28 ft³
